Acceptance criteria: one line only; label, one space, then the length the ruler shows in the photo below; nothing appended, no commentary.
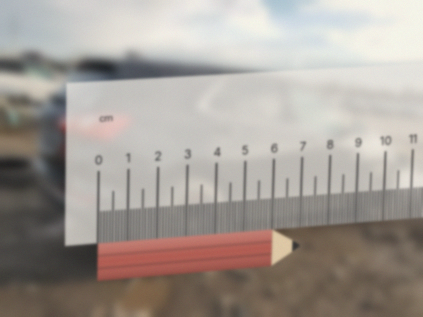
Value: 7 cm
